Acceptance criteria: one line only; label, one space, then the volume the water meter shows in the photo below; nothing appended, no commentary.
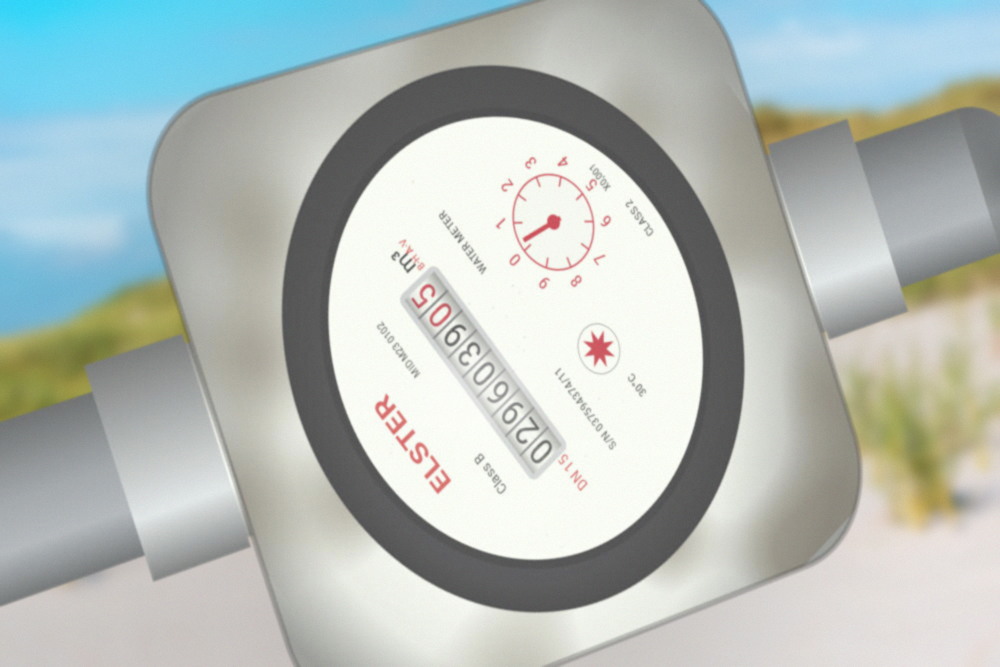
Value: 296039.050 m³
